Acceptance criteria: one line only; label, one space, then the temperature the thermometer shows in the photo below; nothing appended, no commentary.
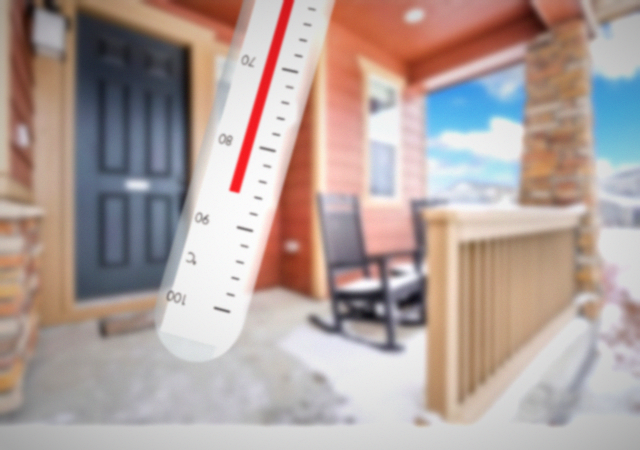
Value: 86 °C
